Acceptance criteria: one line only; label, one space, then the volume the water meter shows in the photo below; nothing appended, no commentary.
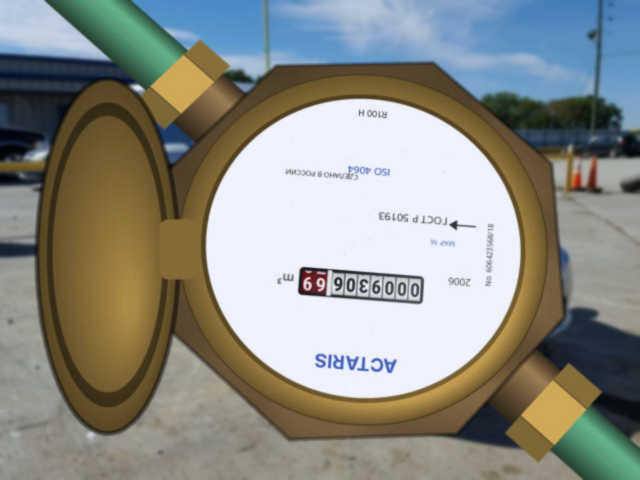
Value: 9306.69 m³
